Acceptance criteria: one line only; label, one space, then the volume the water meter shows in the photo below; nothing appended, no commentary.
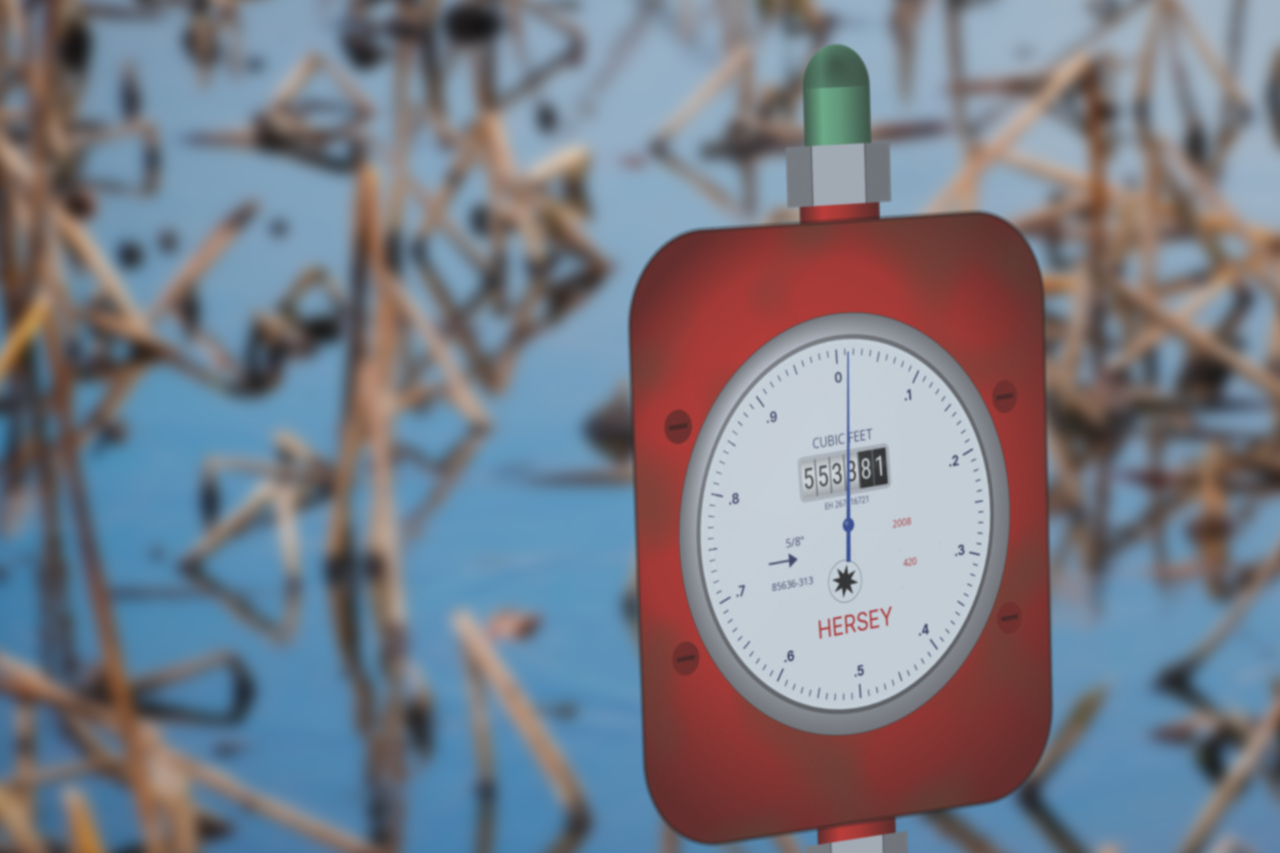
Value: 553381.01 ft³
